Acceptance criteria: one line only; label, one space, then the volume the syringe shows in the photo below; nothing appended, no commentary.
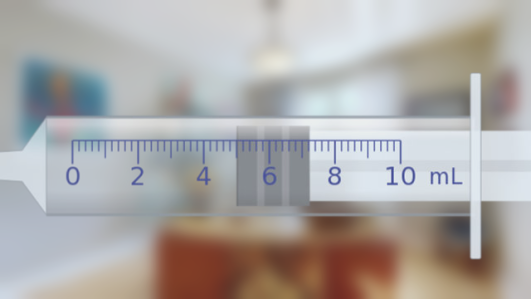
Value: 5 mL
